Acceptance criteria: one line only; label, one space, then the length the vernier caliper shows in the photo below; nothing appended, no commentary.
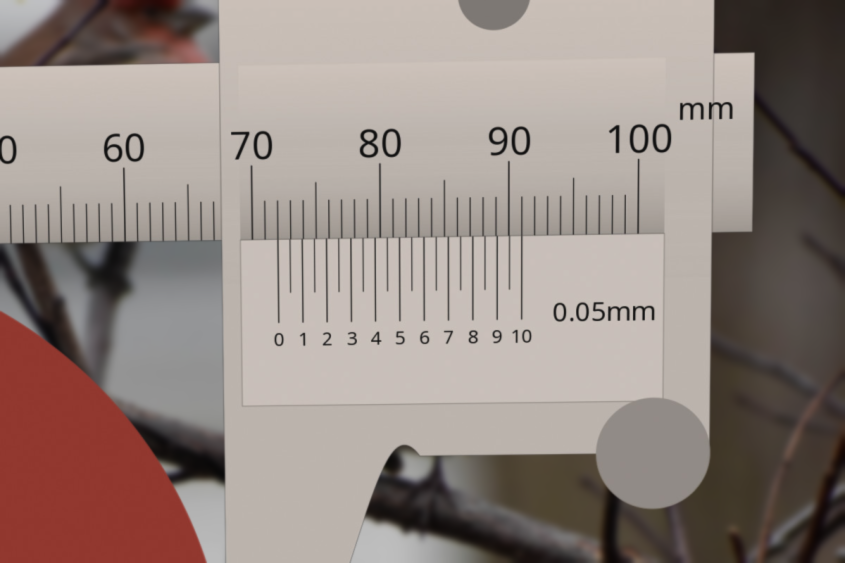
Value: 72.0 mm
